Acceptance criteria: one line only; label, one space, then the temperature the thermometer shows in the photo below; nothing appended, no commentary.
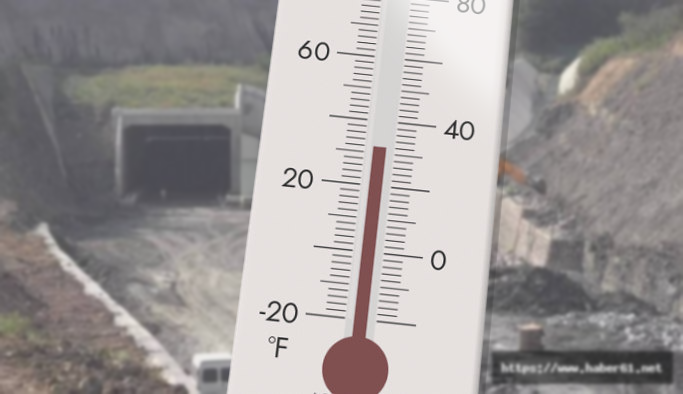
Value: 32 °F
